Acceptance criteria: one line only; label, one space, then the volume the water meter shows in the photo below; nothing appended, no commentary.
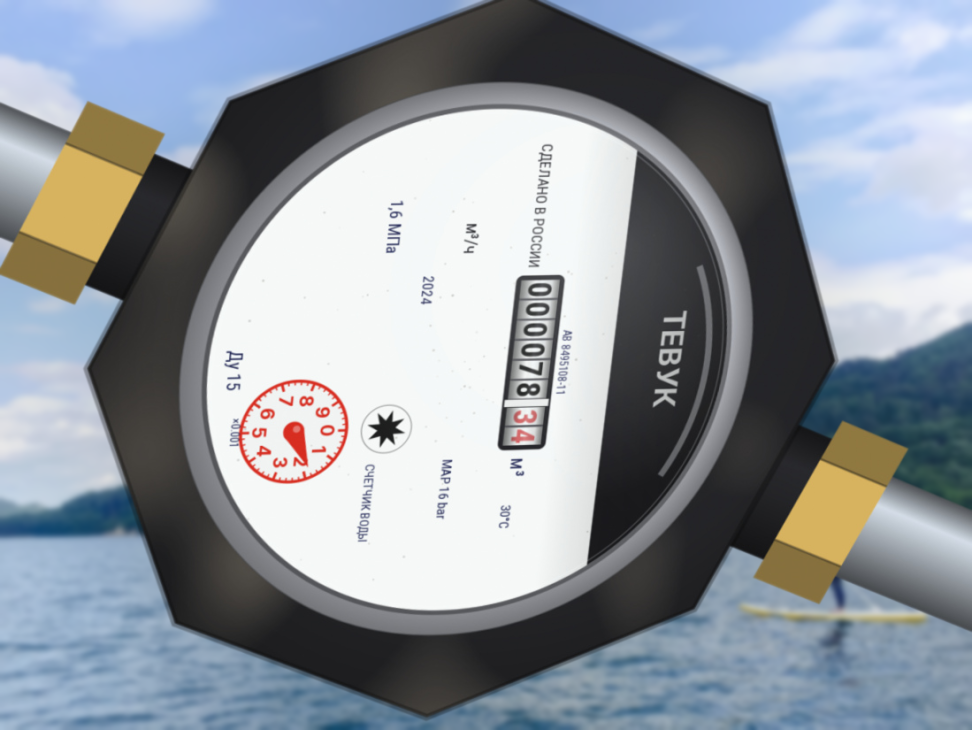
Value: 78.341 m³
